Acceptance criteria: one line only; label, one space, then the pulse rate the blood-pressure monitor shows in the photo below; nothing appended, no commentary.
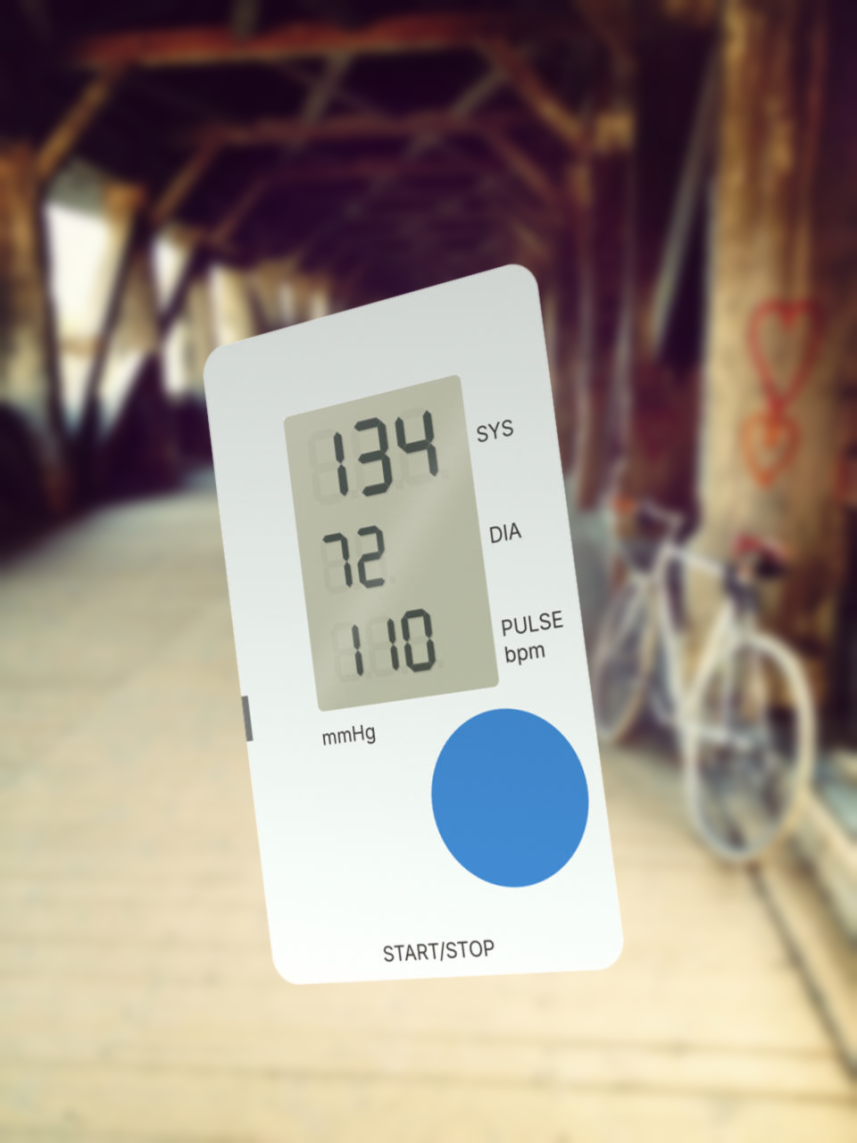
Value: 110 bpm
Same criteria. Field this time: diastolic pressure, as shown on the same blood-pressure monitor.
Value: 72 mmHg
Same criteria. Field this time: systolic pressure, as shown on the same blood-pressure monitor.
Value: 134 mmHg
